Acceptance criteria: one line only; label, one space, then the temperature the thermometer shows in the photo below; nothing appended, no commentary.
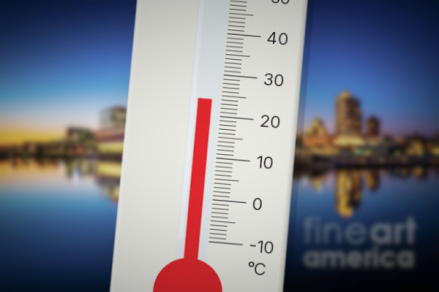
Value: 24 °C
